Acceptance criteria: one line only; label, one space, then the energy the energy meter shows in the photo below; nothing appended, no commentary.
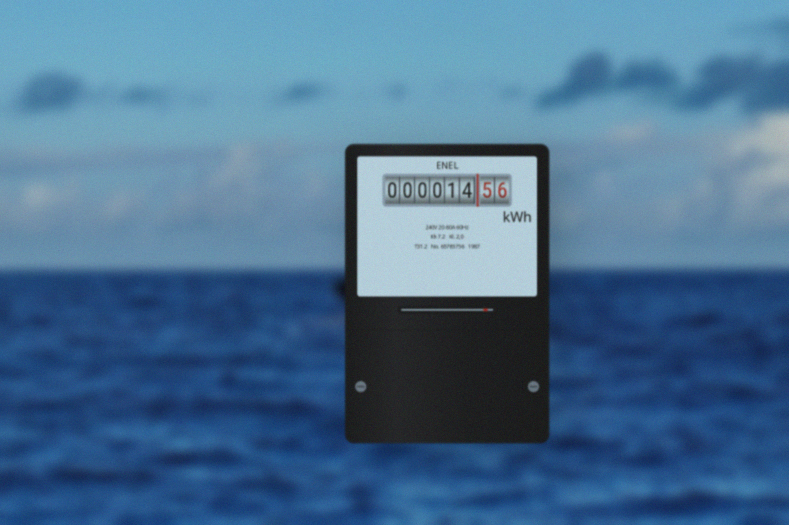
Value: 14.56 kWh
